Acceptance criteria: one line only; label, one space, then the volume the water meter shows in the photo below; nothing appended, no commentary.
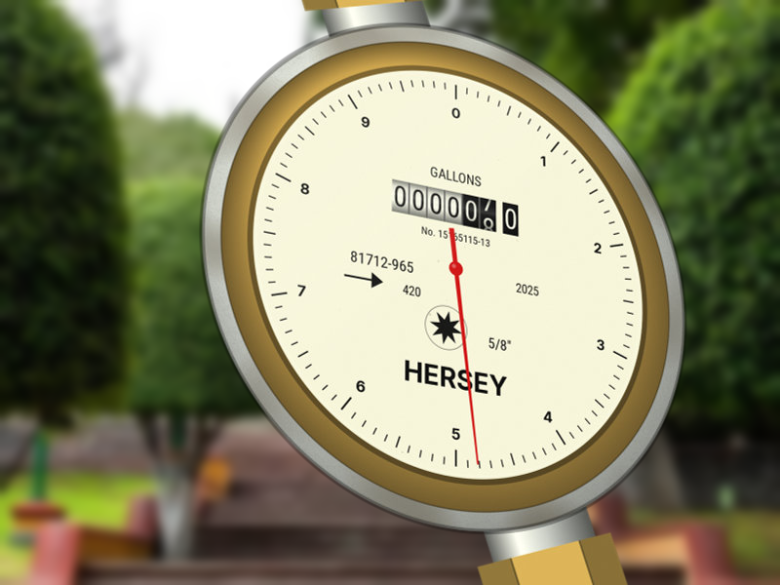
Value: 74.8 gal
